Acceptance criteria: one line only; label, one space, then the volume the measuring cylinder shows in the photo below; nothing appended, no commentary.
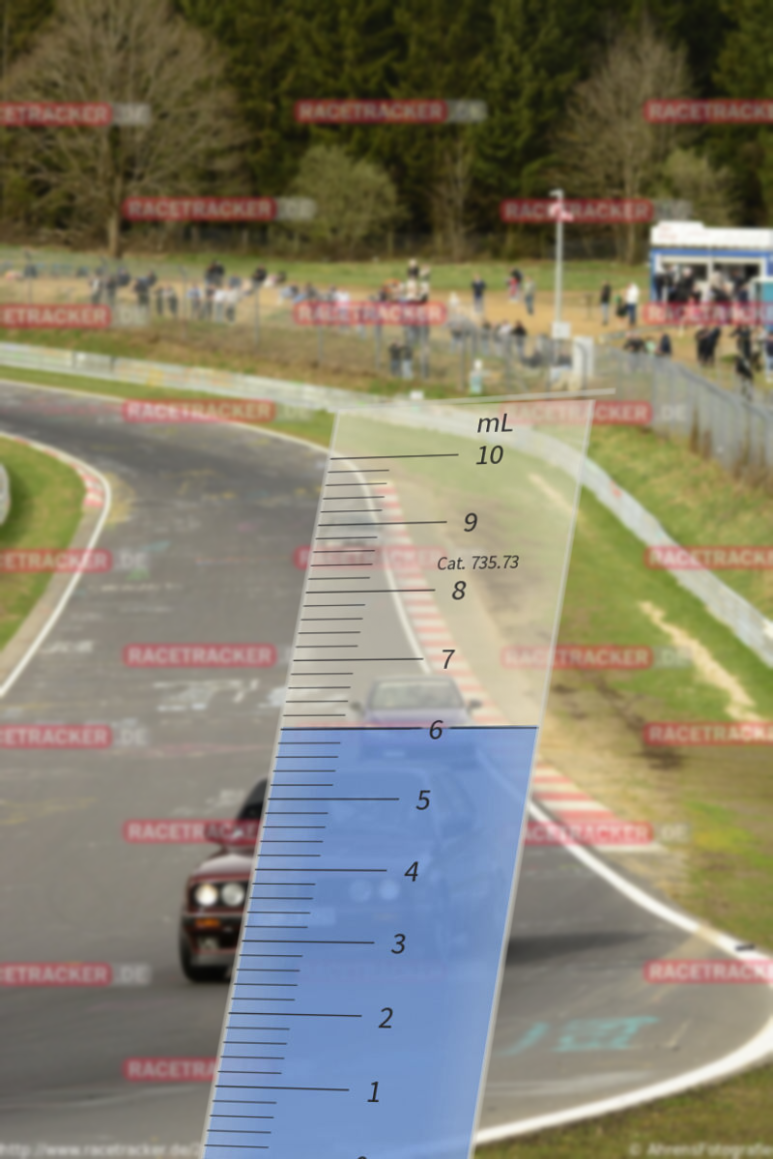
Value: 6 mL
